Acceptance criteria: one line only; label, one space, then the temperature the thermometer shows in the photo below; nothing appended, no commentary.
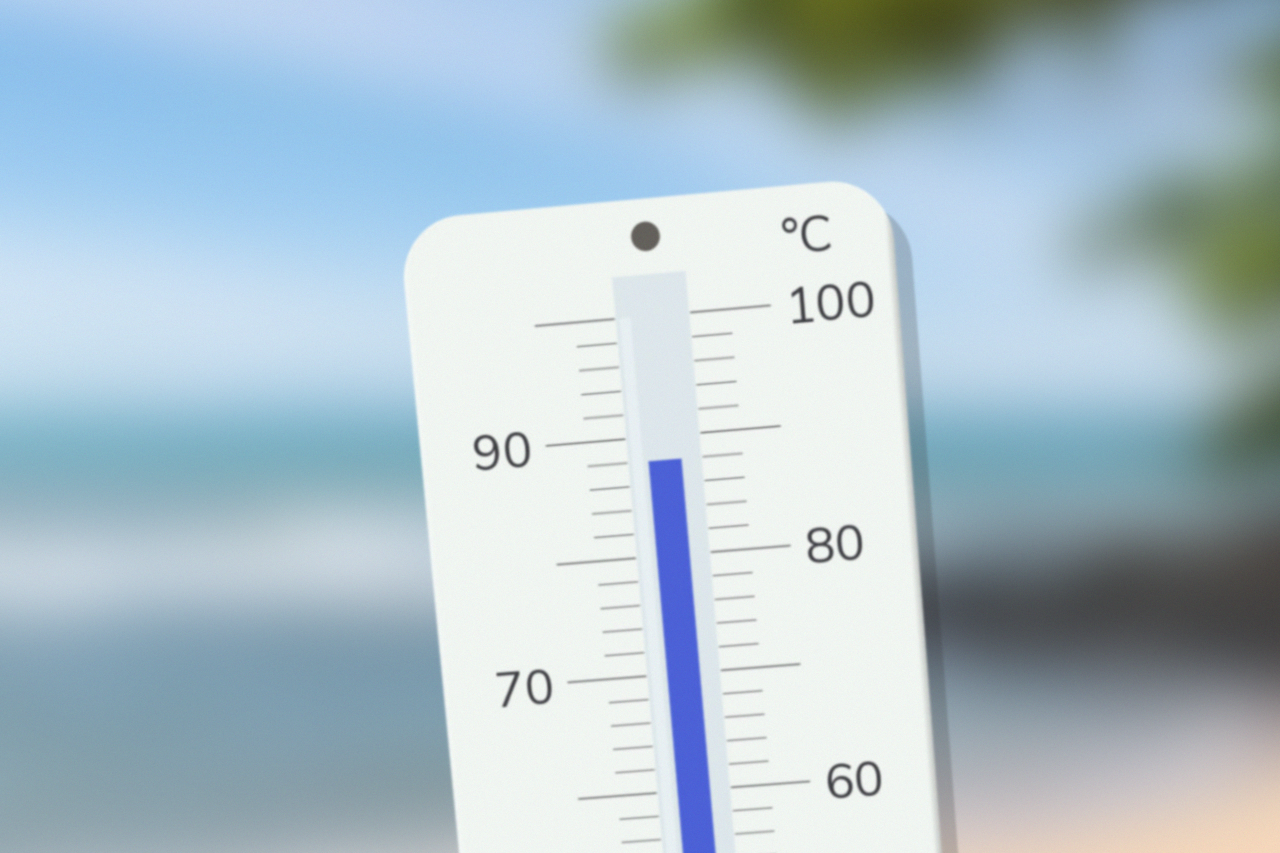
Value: 88 °C
